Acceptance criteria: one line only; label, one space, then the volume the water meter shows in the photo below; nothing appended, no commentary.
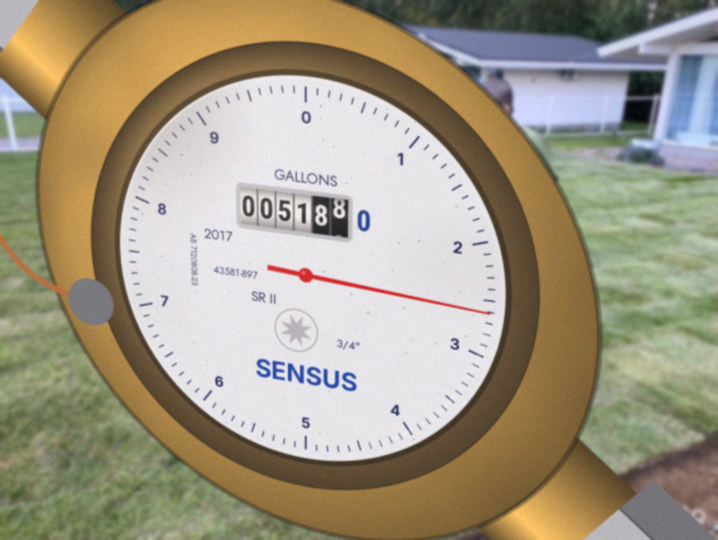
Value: 51882.6 gal
